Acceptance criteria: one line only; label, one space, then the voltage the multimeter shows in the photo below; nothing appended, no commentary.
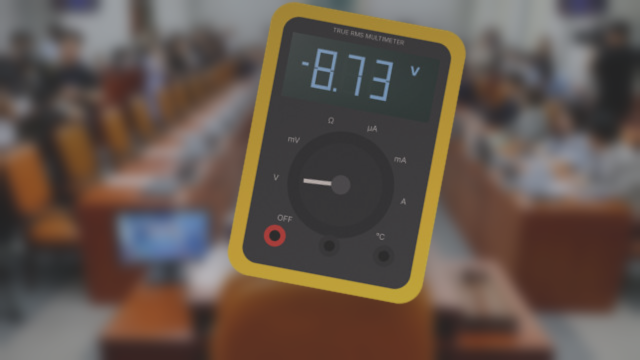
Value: -8.73 V
